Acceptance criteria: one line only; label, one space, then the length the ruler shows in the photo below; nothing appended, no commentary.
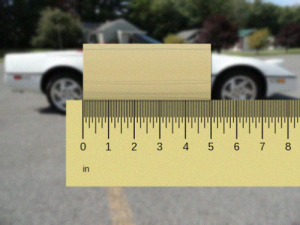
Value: 5 in
